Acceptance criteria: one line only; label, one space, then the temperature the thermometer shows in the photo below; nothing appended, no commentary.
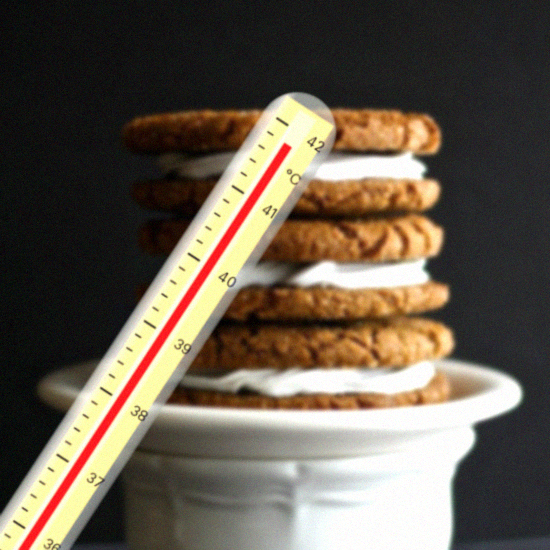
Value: 41.8 °C
